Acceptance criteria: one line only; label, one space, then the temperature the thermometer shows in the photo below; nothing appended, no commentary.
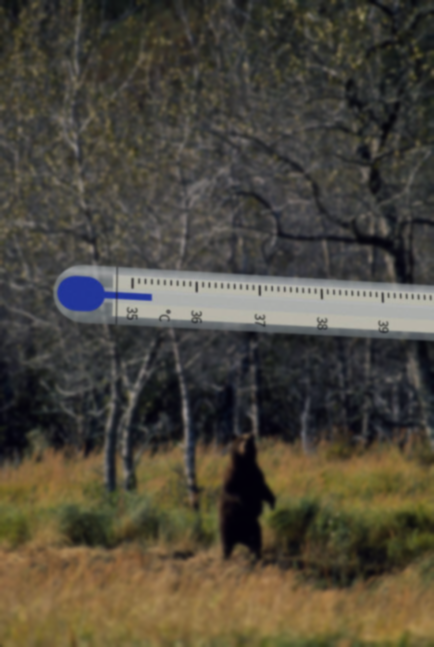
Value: 35.3 °C
